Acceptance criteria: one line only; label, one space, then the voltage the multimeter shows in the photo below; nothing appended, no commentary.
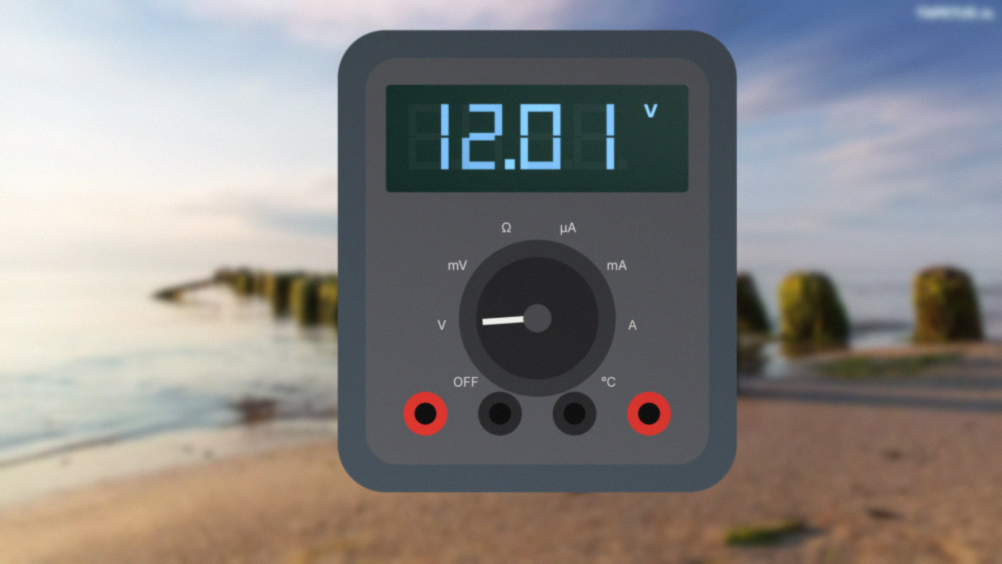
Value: 12.01 V
